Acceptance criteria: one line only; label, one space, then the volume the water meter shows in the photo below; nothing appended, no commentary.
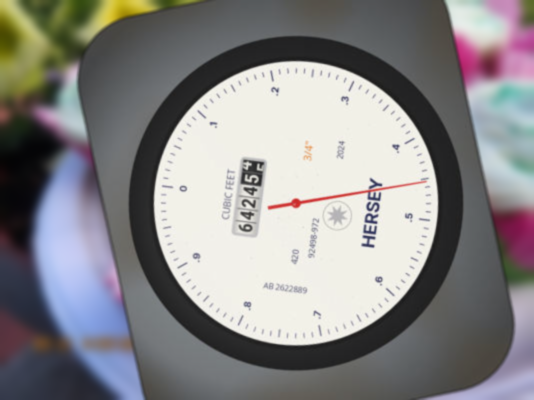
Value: 642454.45 ft³
